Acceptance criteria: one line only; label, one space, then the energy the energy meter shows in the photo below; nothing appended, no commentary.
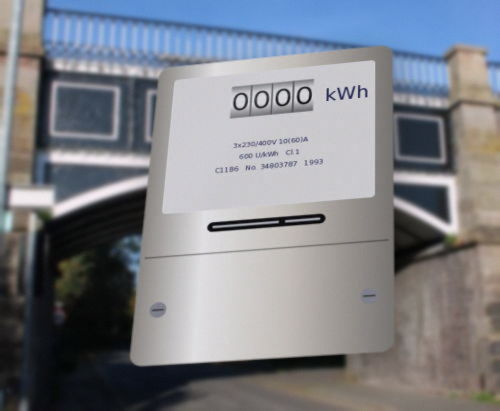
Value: 0 kWh
